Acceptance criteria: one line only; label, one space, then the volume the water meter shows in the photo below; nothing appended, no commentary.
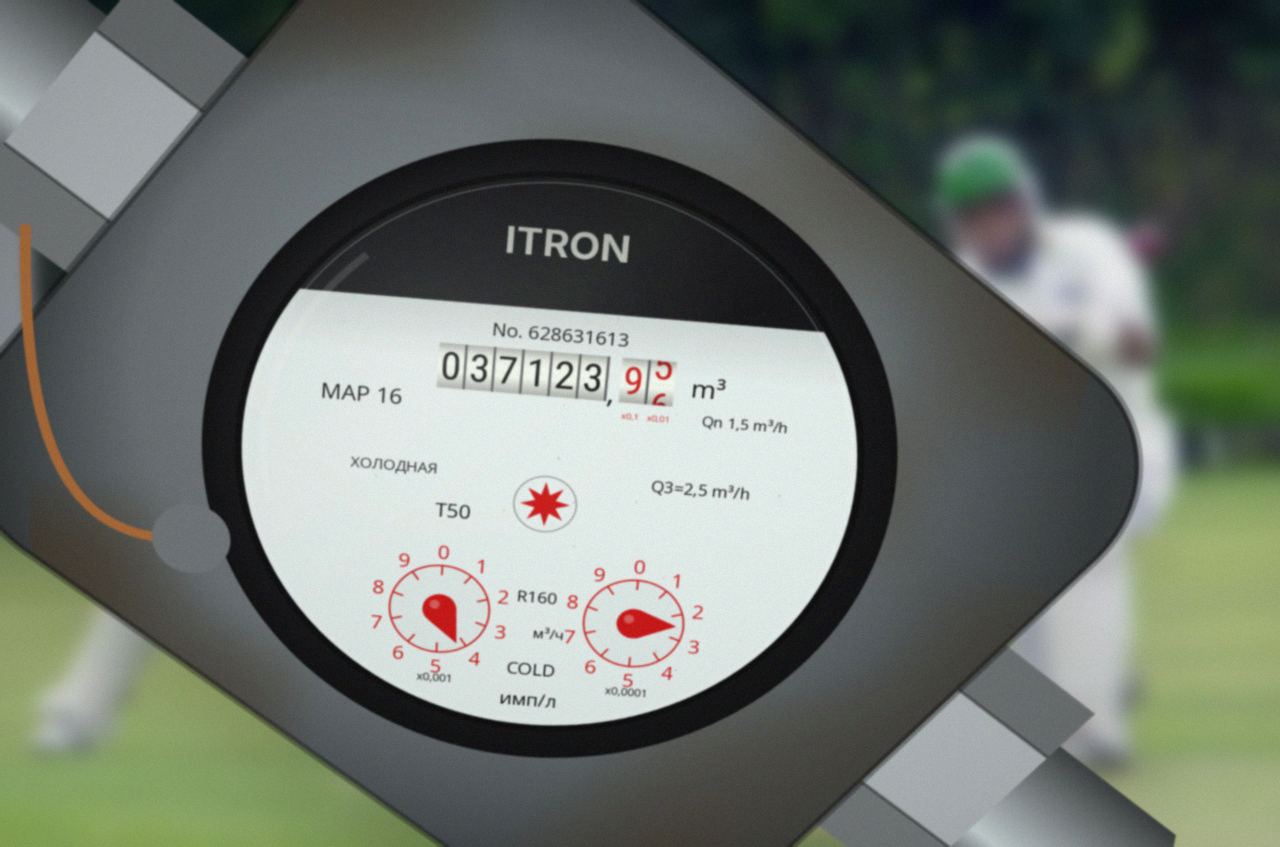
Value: 37123.9542 m³
